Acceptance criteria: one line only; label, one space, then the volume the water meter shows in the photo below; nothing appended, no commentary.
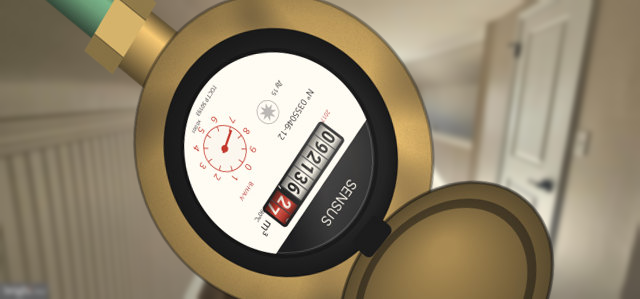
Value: 92136.267 m³
